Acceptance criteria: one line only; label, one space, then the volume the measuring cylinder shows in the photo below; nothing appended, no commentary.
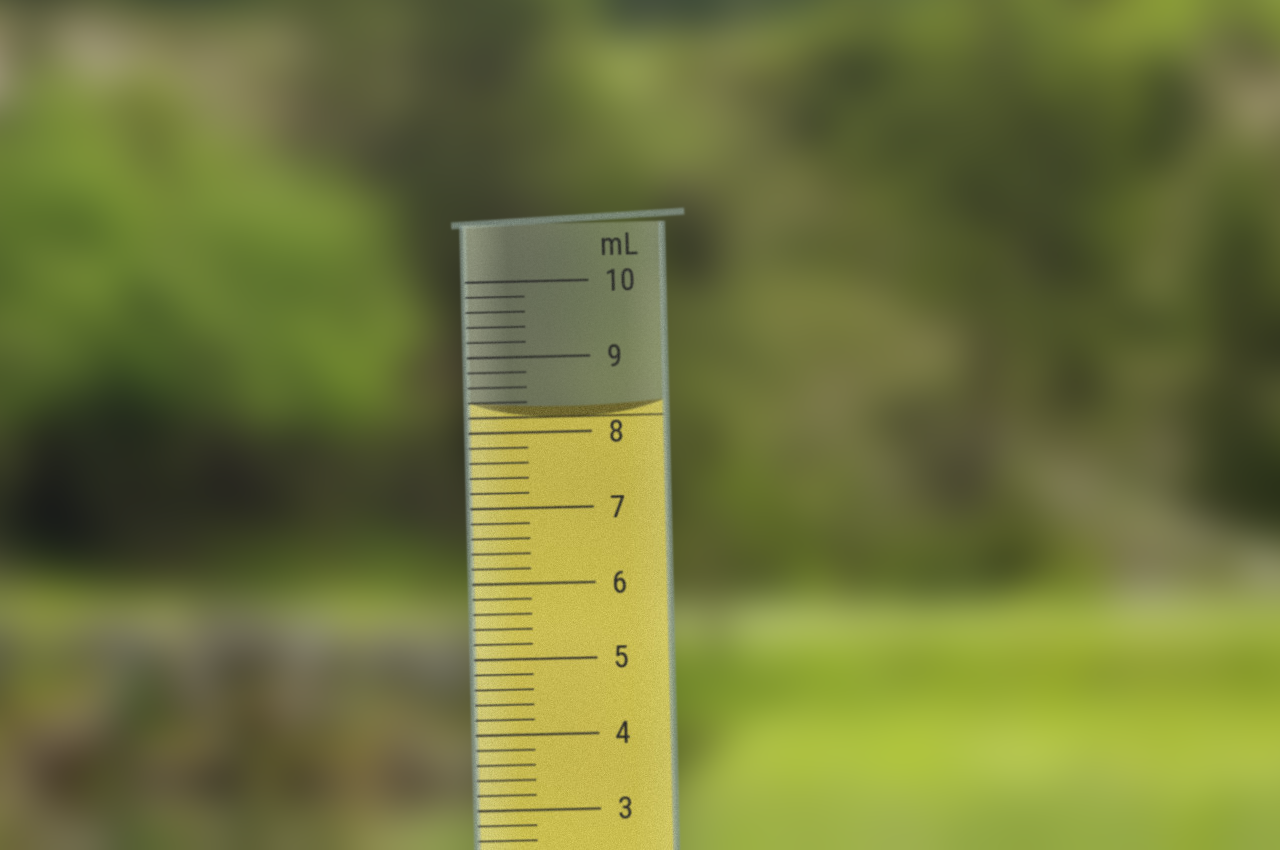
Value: 8.2 mL
